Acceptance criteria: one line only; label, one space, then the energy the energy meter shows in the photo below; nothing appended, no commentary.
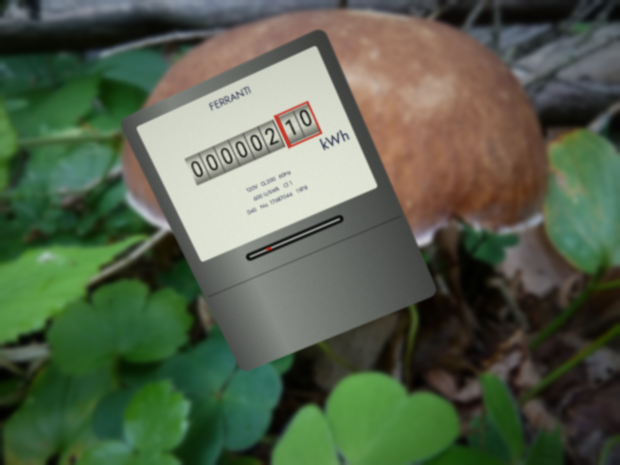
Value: 2.10 kWh
